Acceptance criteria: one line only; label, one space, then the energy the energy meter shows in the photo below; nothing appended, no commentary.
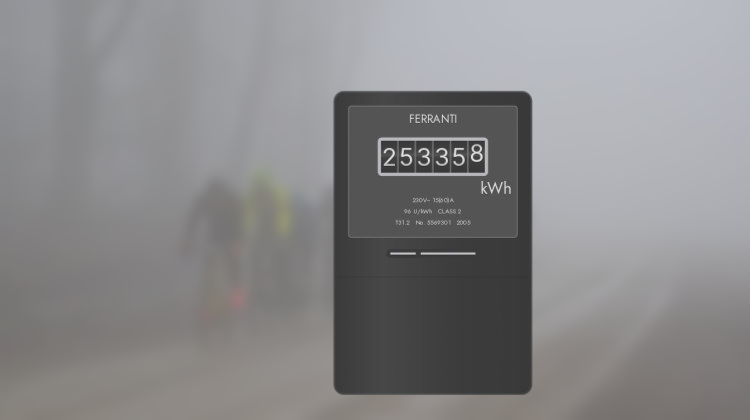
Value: 253358 kWh
